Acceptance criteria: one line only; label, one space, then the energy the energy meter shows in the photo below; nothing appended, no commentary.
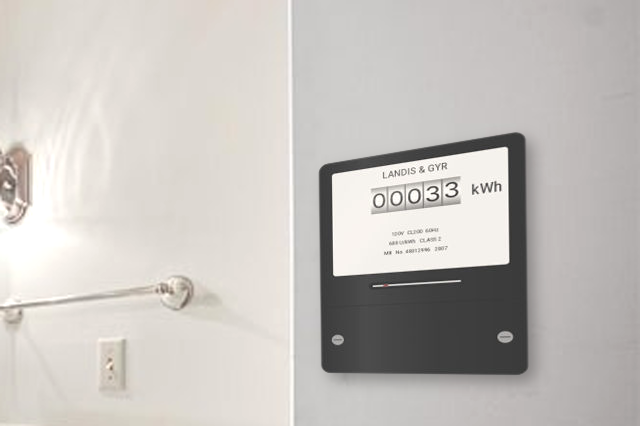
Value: 33 kWh
